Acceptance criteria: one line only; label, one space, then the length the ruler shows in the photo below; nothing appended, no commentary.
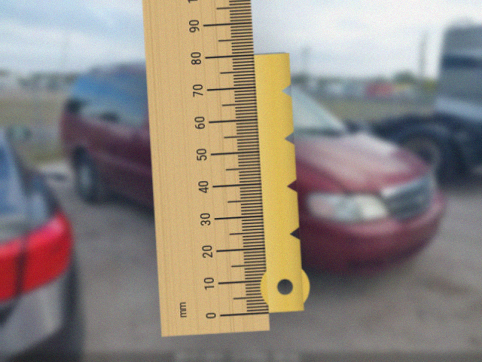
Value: 80 mm
